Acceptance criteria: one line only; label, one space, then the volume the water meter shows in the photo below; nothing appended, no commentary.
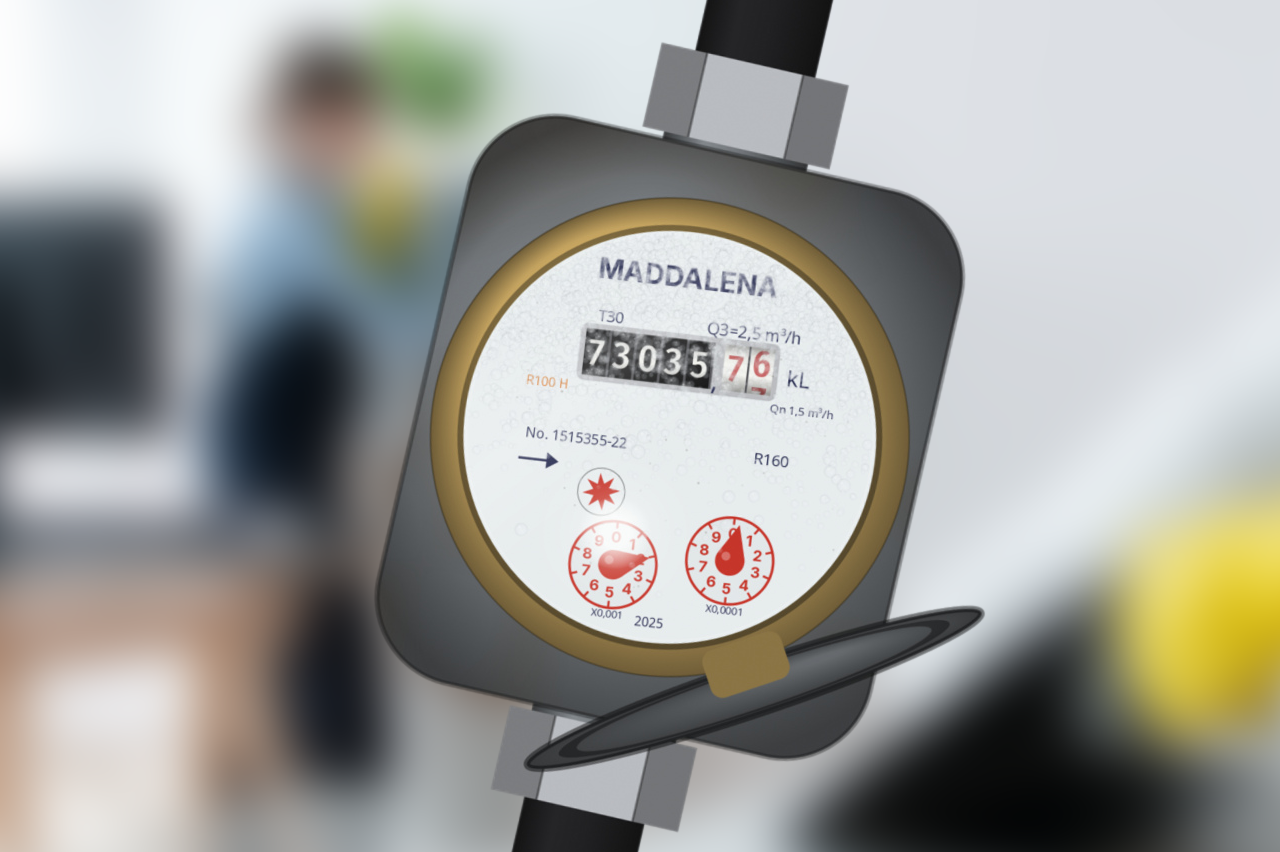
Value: 73035.7620 kL
